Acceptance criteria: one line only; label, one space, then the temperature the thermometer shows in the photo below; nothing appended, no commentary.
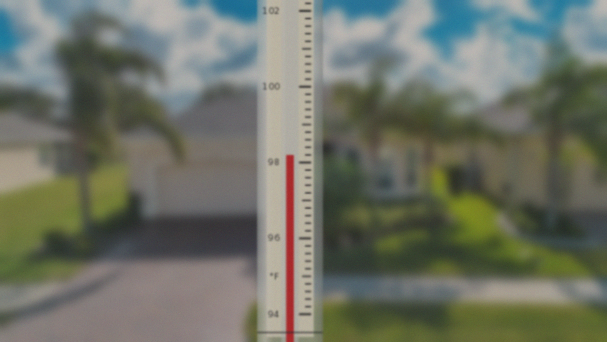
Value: 98.2 °F
